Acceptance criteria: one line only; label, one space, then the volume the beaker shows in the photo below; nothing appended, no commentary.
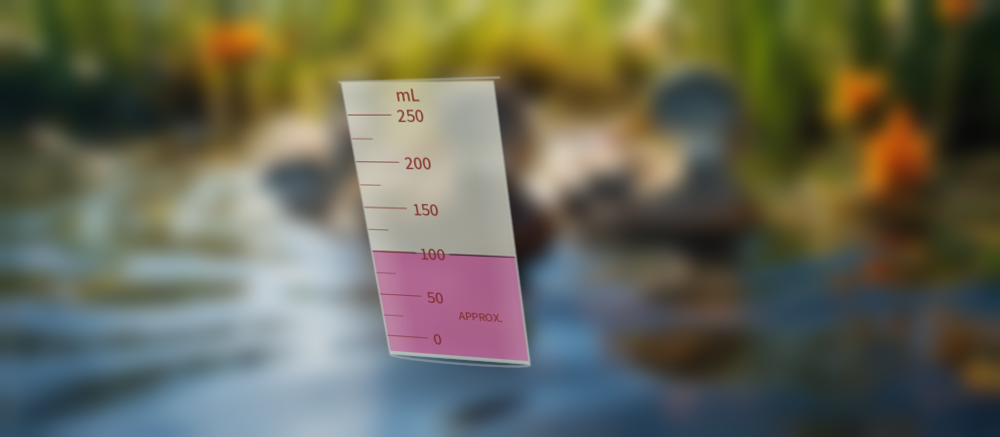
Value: 100 mL
